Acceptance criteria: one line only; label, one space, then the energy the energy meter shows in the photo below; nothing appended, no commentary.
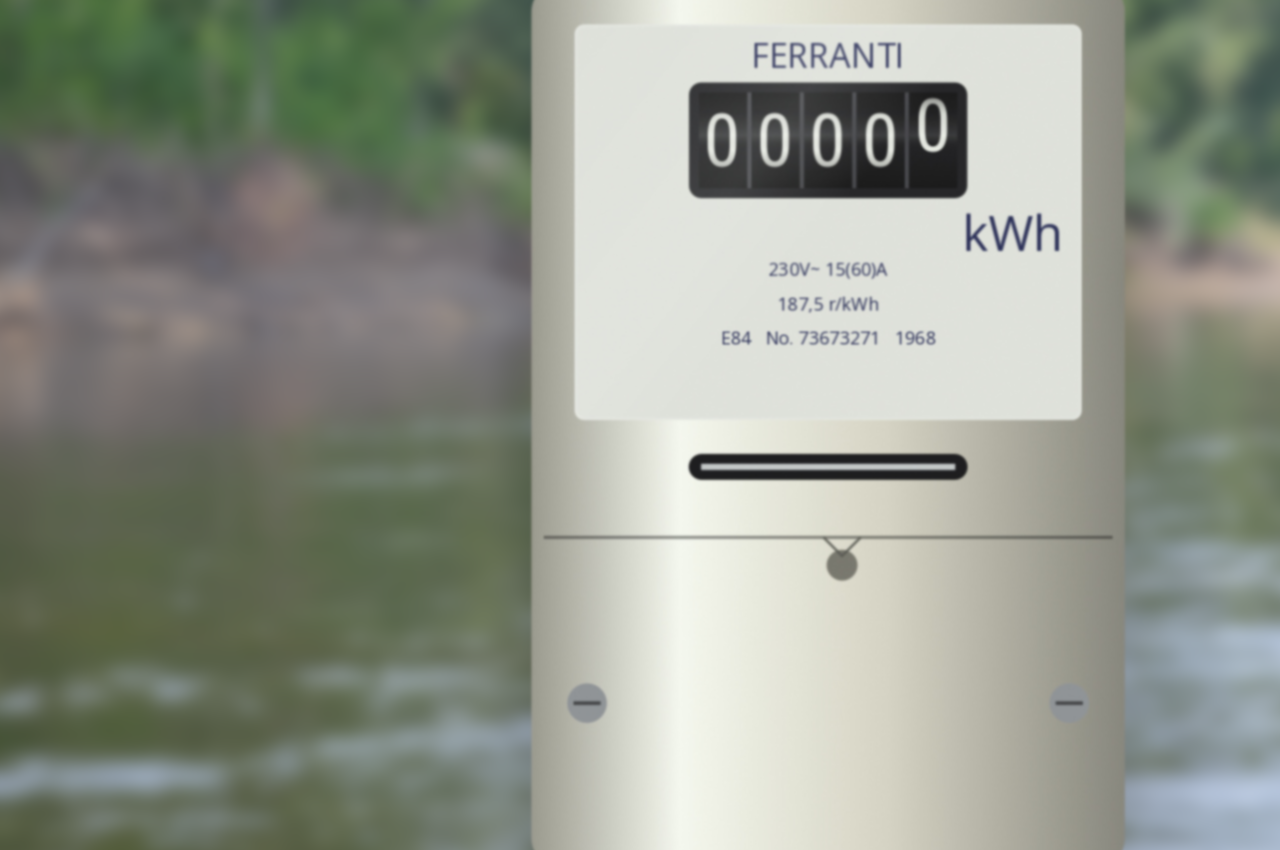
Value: 0 kWh
